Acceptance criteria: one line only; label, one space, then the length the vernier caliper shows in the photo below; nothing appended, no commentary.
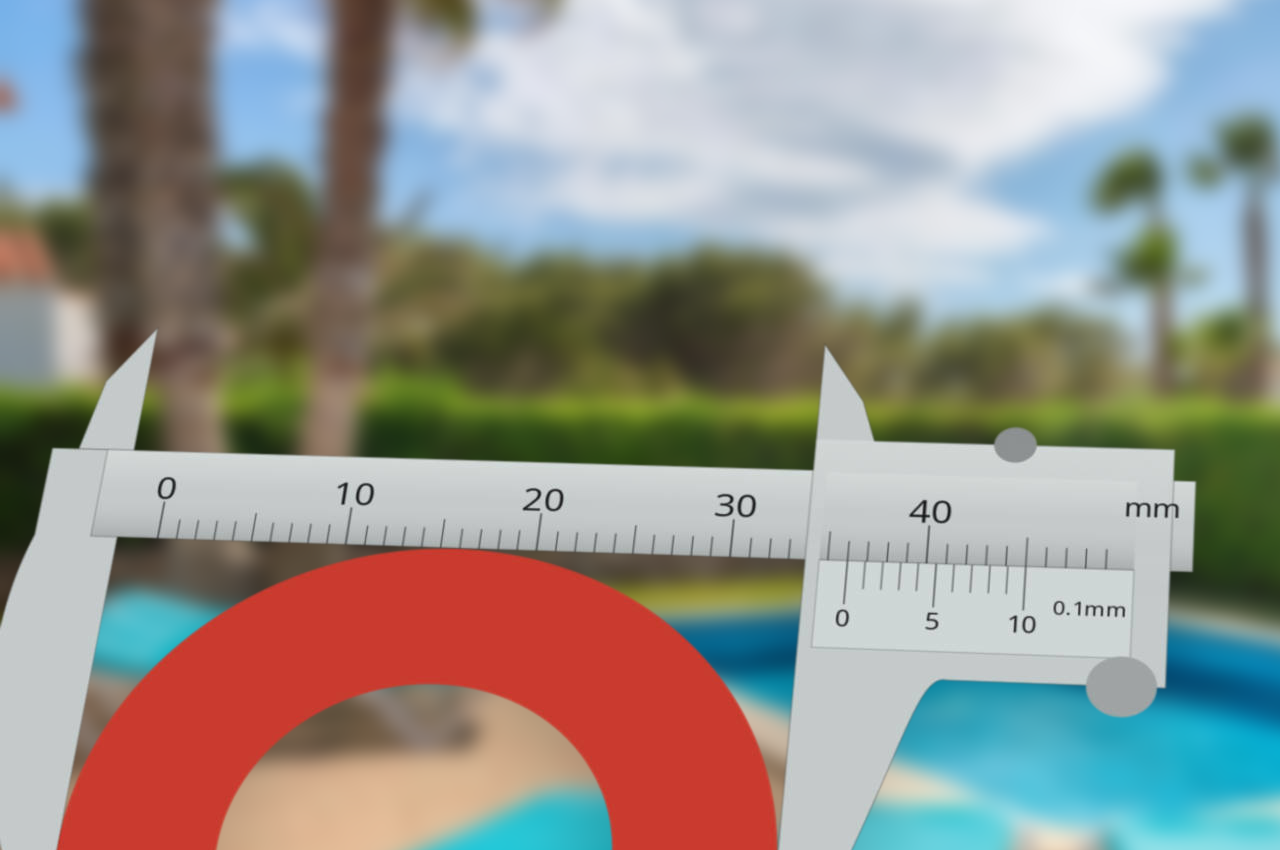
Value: 36.0 mm
